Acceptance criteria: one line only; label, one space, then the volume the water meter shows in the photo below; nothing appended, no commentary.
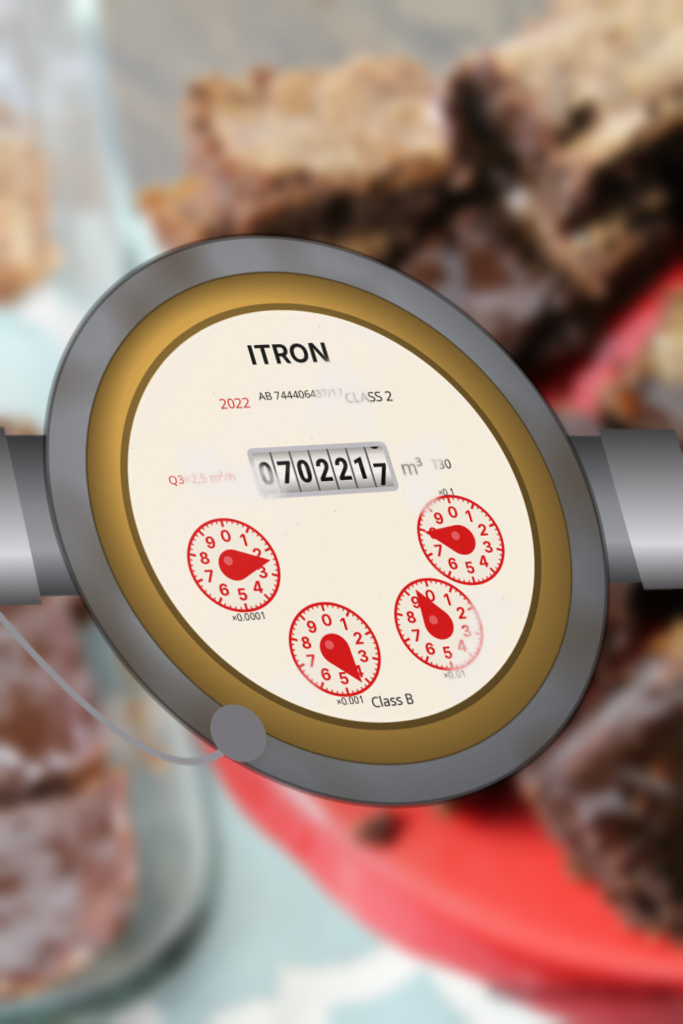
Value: 702216.7942 m³
